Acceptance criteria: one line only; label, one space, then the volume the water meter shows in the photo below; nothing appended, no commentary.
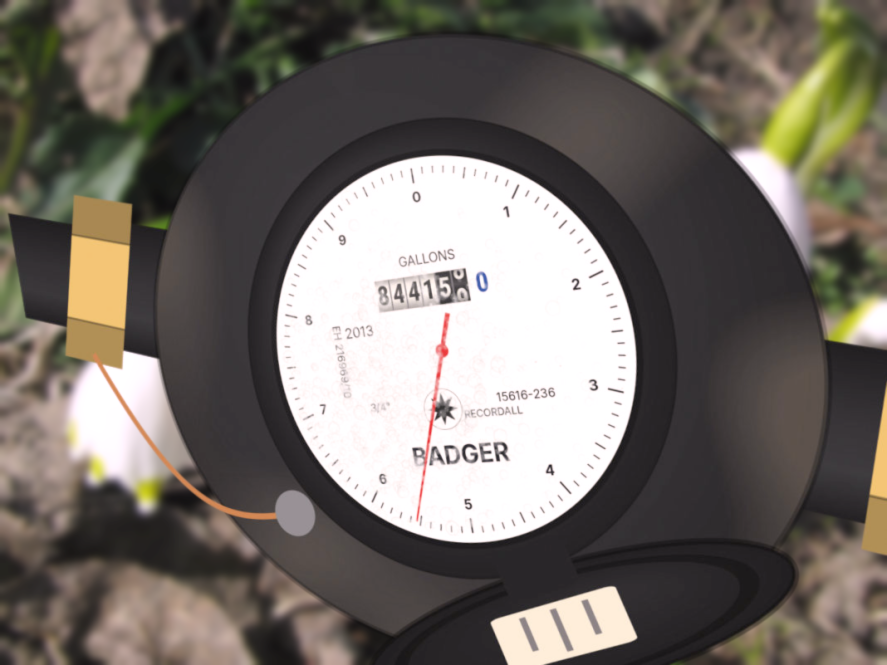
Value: 8441585.5 gal
